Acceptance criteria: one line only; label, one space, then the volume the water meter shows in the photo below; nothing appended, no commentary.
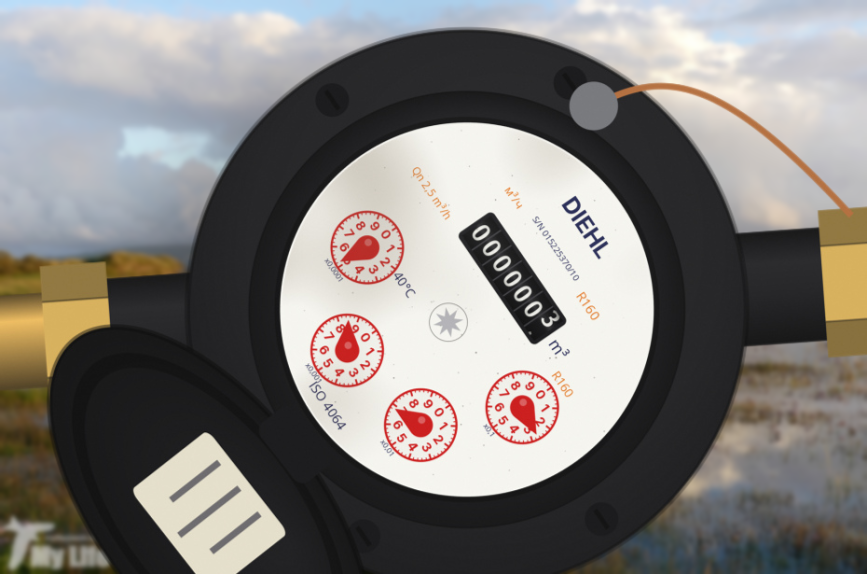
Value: 3.2685 m³
